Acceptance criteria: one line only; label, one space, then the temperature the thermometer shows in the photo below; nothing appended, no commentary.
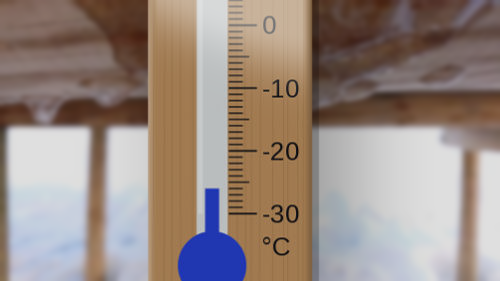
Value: -26 °C
